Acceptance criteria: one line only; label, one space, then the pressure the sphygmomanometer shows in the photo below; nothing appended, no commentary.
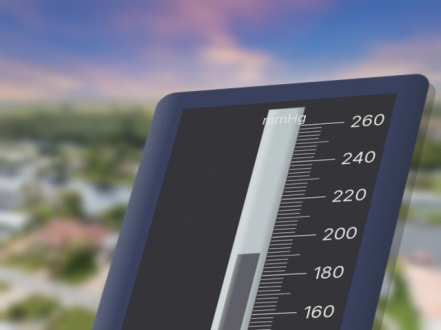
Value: 192 mmHg
